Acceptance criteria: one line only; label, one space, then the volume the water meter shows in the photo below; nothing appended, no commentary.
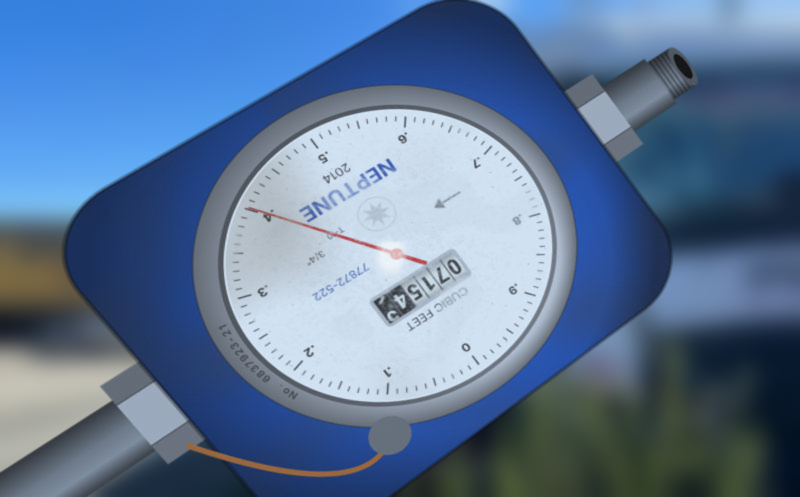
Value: 71545.40 ft³
